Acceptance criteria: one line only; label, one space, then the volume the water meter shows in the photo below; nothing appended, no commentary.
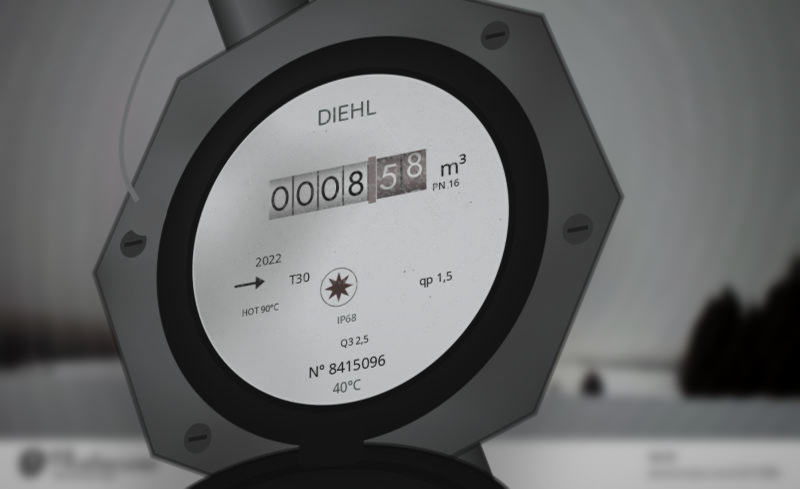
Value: 8.58 m³
